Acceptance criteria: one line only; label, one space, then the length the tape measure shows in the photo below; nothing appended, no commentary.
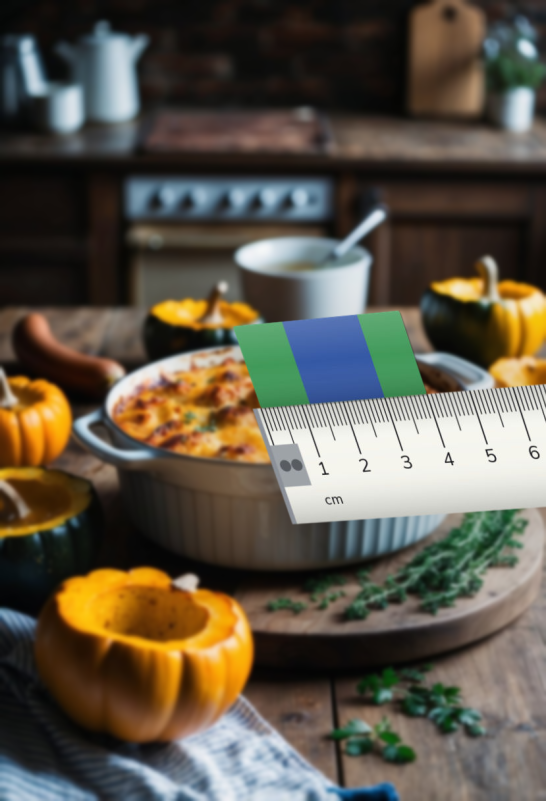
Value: 4 cm
